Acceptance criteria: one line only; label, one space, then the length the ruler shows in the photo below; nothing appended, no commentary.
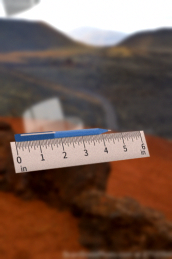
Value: 4.5 in
